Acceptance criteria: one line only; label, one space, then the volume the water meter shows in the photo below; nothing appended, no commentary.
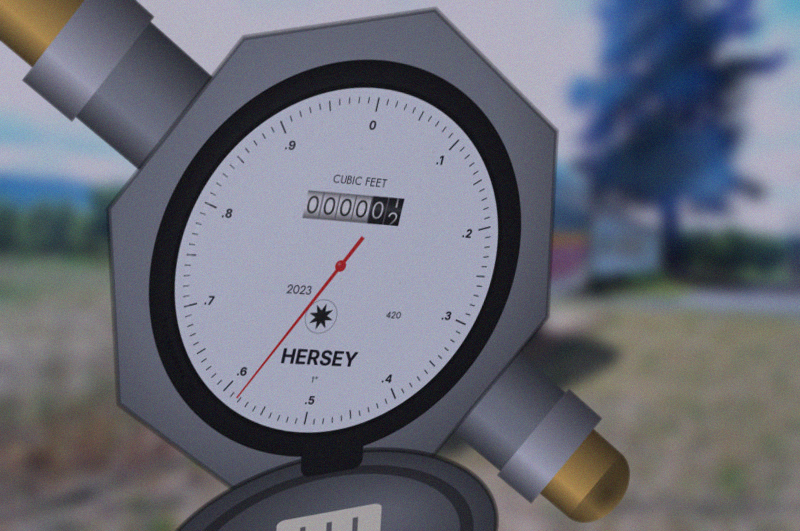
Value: 1.58 ft³
